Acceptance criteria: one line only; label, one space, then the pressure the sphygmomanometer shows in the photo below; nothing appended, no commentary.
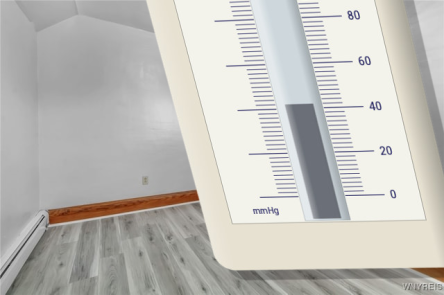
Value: 42 mmHg
